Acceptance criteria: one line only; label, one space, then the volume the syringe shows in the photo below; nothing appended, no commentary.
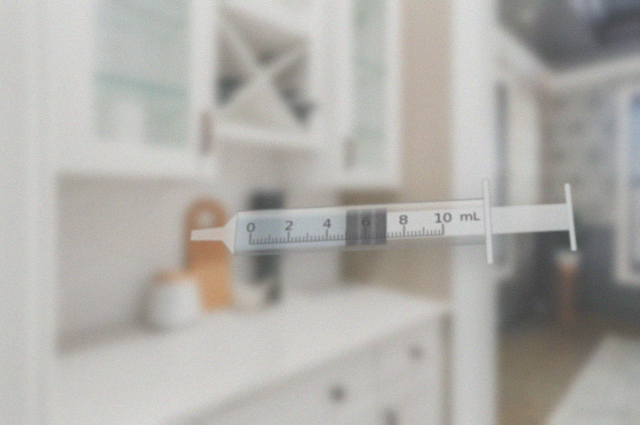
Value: 5 mL
